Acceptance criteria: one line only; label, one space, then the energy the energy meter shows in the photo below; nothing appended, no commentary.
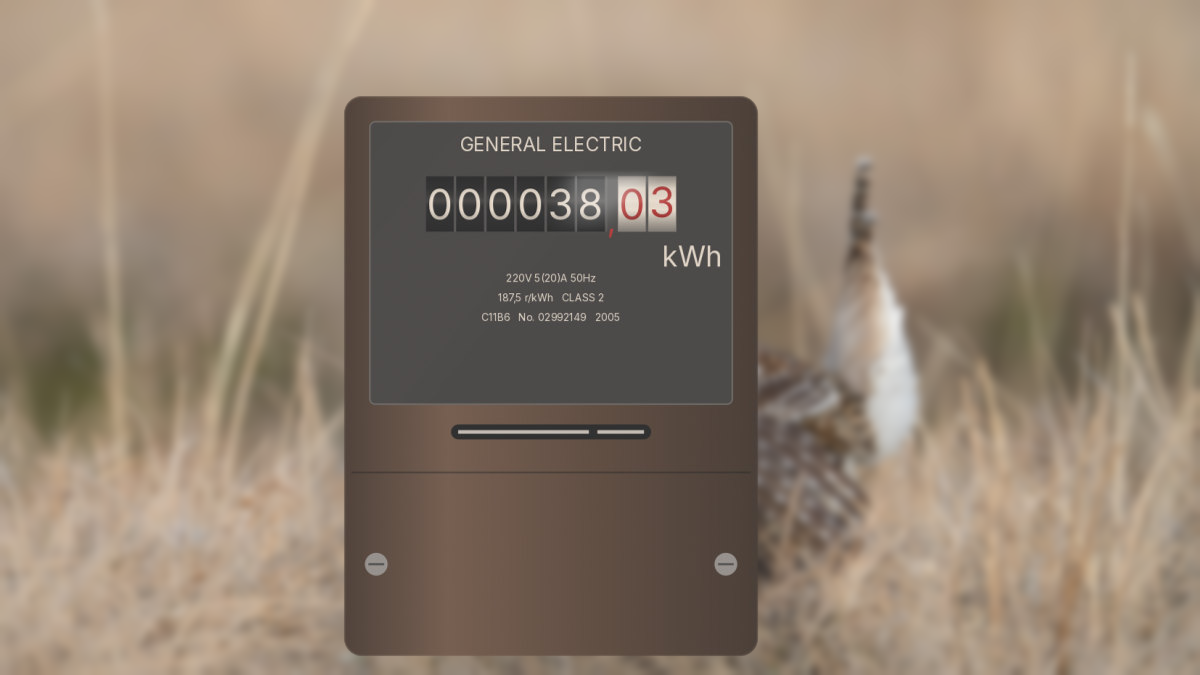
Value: 38.03 kWh
